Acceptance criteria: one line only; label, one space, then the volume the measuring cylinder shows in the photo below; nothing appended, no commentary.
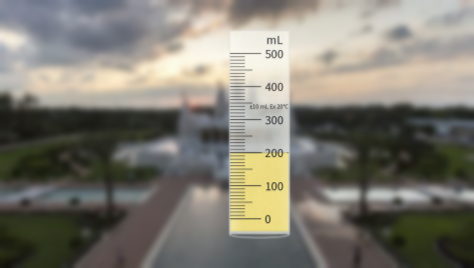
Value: 200 mL
